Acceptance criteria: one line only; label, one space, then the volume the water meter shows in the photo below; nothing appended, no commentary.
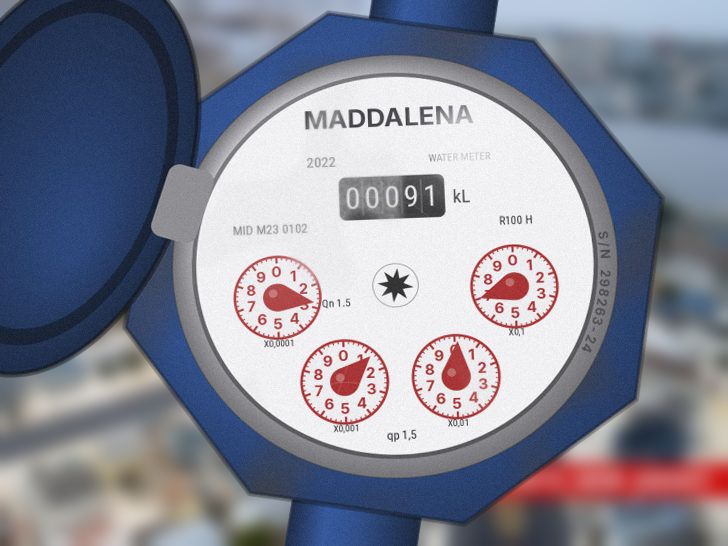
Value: 91.7012 kL
